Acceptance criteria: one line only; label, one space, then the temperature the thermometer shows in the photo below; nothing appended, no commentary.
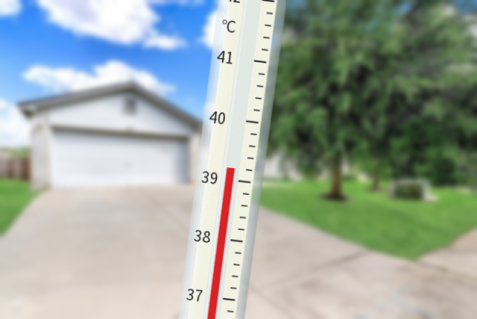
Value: 39.2 °C
